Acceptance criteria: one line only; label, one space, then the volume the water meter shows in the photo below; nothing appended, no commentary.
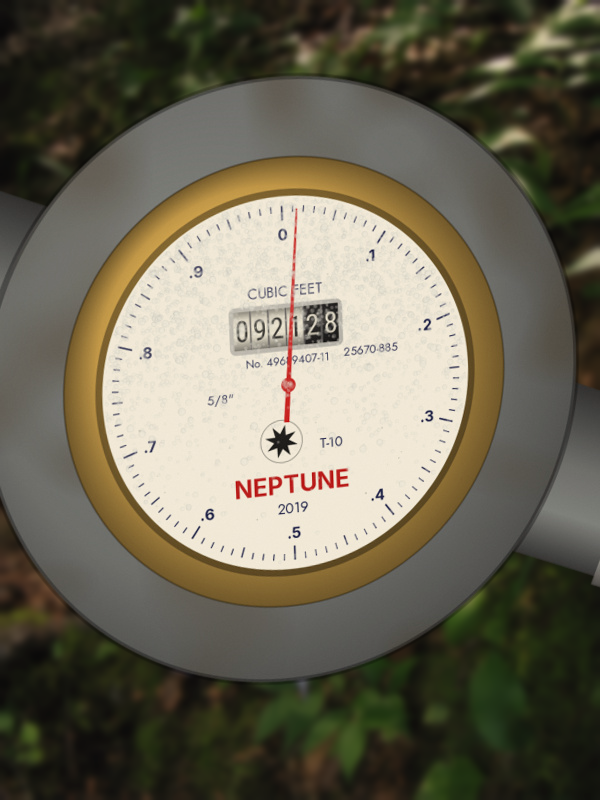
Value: 92128.01 ft³
